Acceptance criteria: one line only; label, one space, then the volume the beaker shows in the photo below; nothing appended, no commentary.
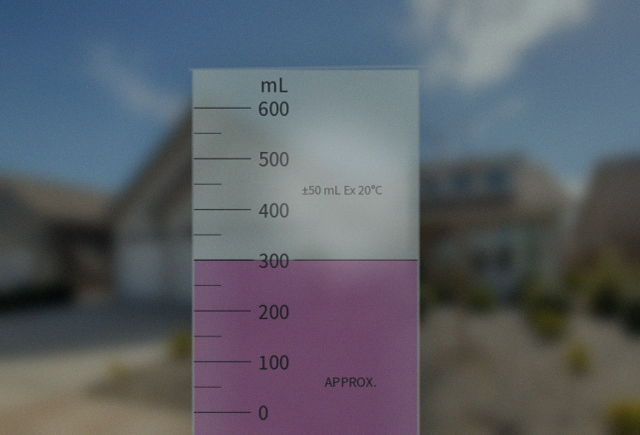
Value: 300 mL
